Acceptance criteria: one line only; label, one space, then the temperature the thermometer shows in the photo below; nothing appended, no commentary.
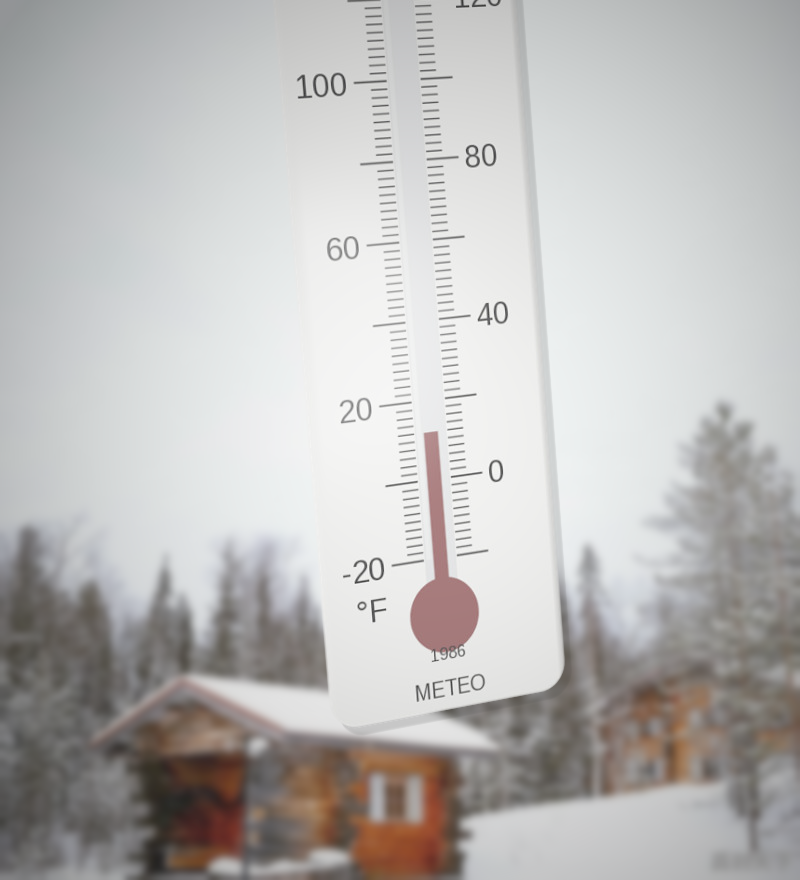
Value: 12 °F
